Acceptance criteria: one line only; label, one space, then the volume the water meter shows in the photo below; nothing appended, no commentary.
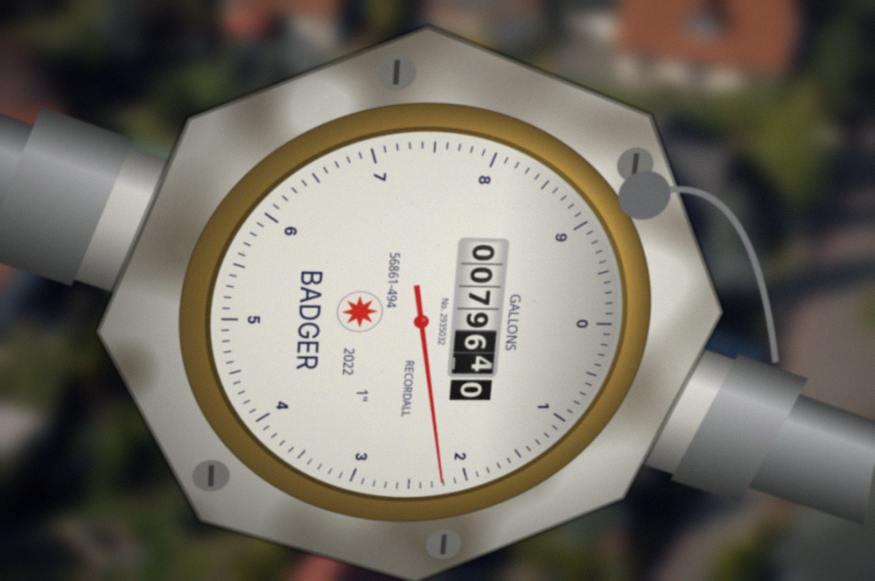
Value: 79642.2 gal
